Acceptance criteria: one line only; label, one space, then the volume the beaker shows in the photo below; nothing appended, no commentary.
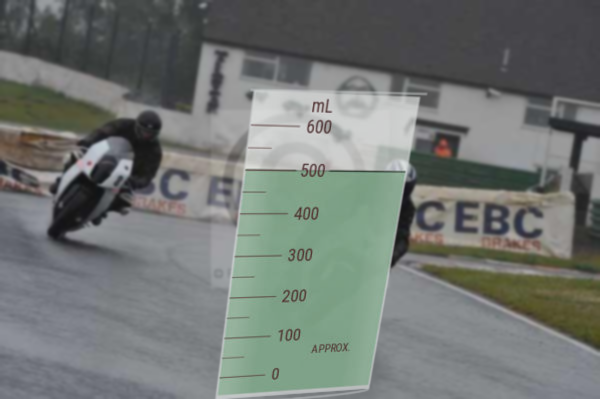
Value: 500 mL
